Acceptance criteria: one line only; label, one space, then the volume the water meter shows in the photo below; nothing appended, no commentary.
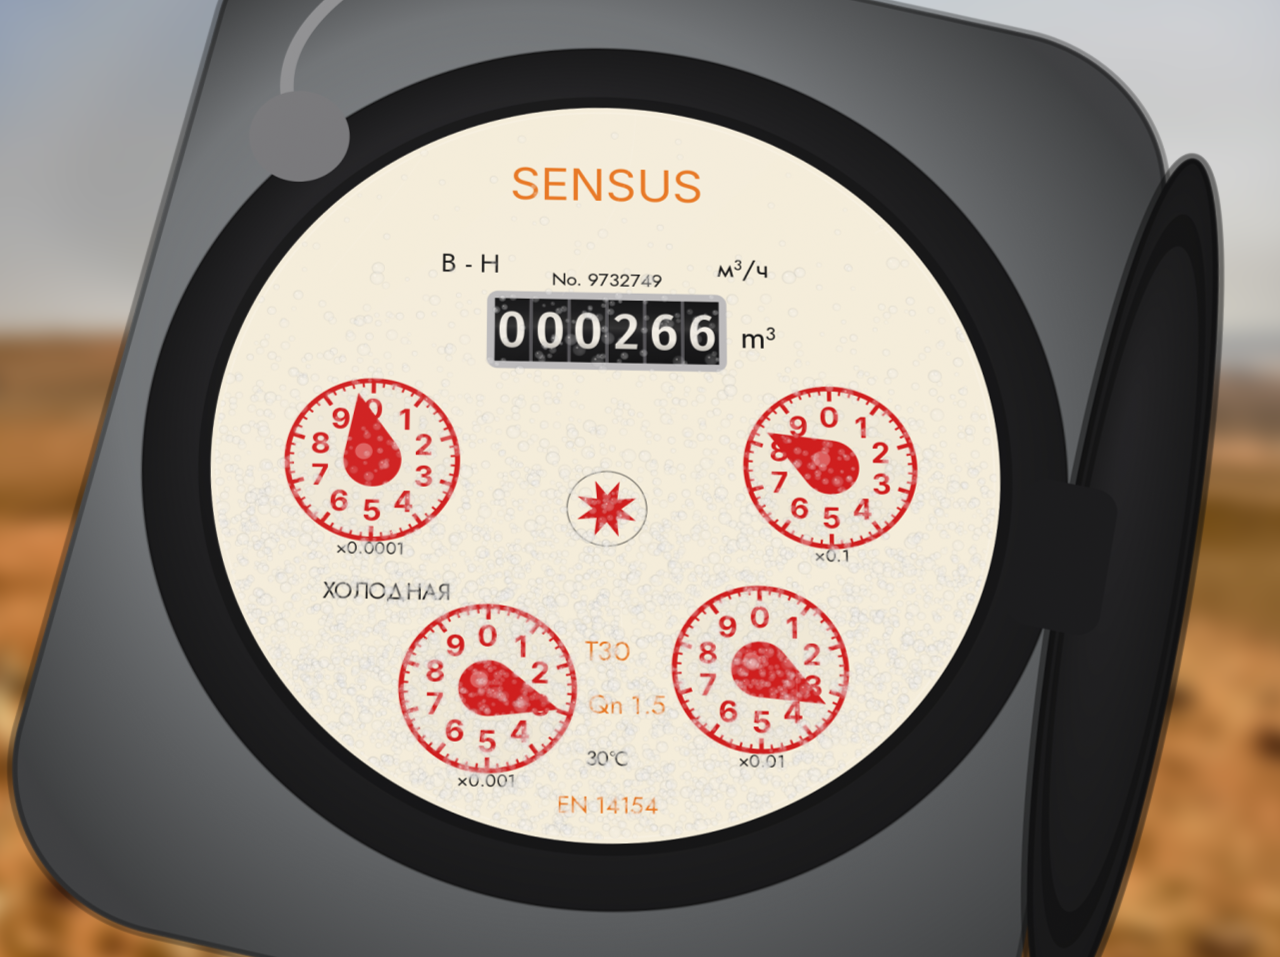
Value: 266.8329 m³
